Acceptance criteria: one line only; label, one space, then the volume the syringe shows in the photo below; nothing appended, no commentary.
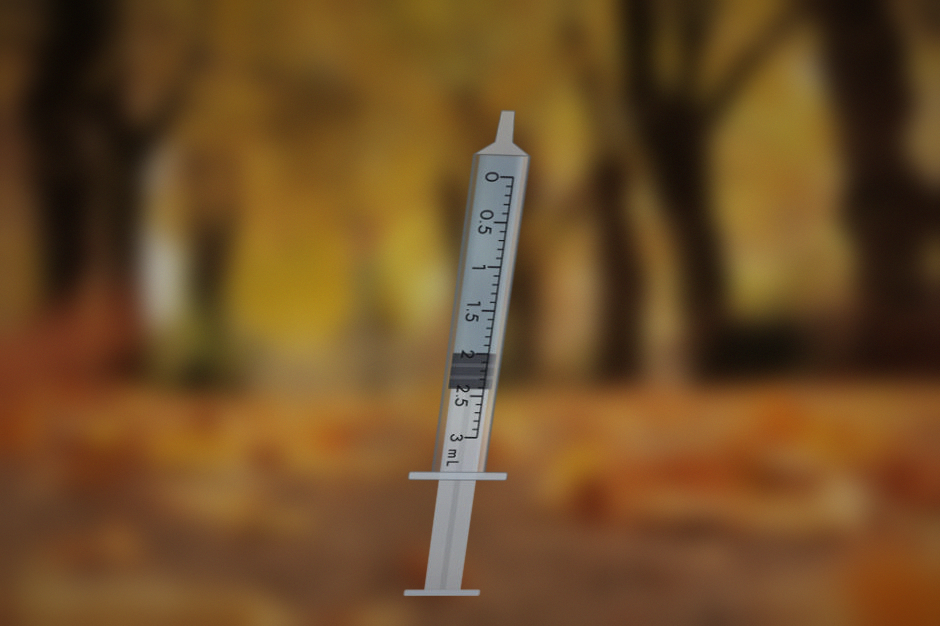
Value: 2 mL
